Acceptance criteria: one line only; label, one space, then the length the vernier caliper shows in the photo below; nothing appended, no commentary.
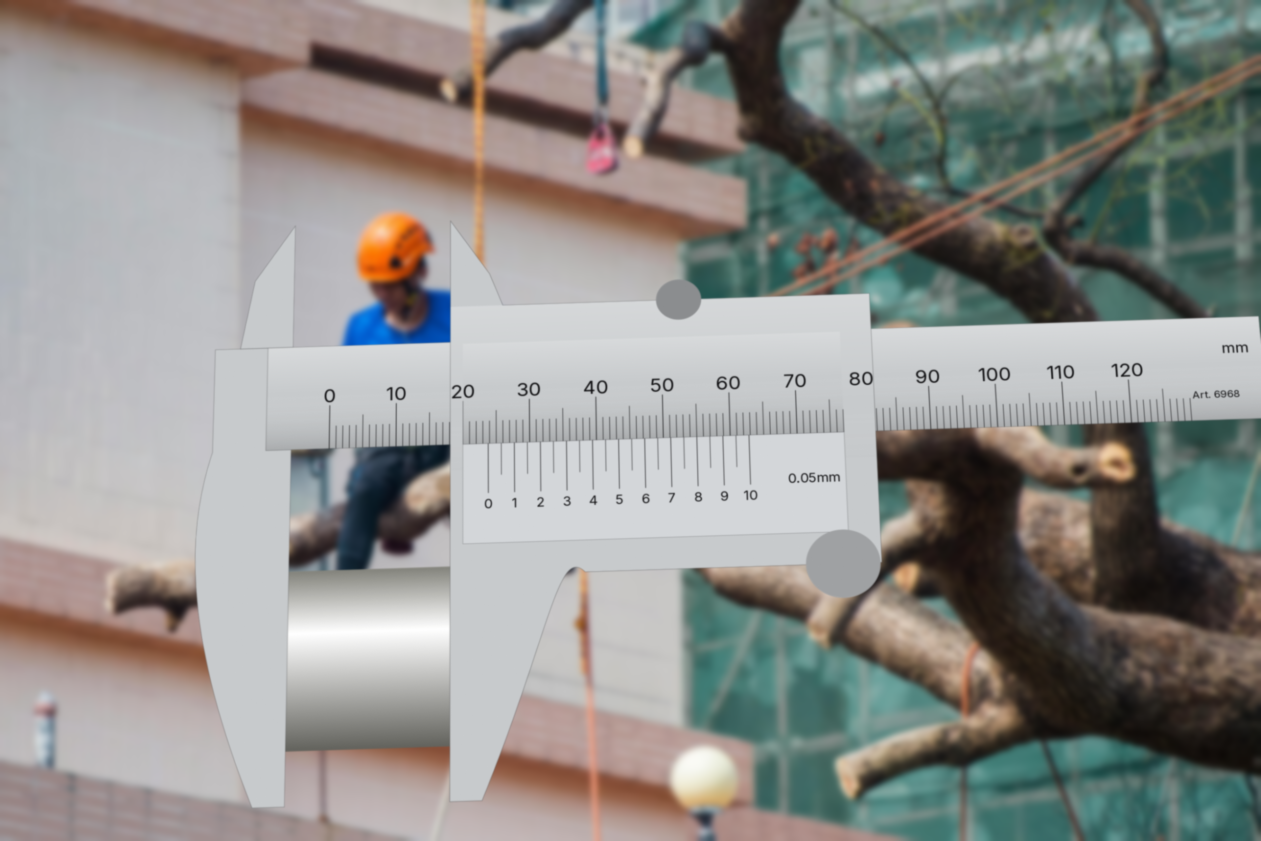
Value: 23.8 mm
